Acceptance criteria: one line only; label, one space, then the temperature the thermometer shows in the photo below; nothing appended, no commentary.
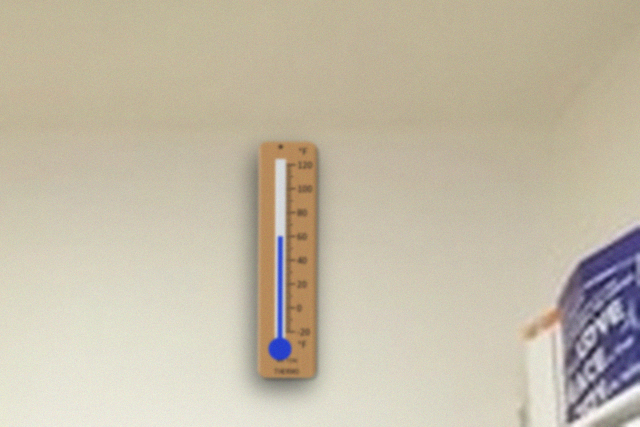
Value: 60 °F
